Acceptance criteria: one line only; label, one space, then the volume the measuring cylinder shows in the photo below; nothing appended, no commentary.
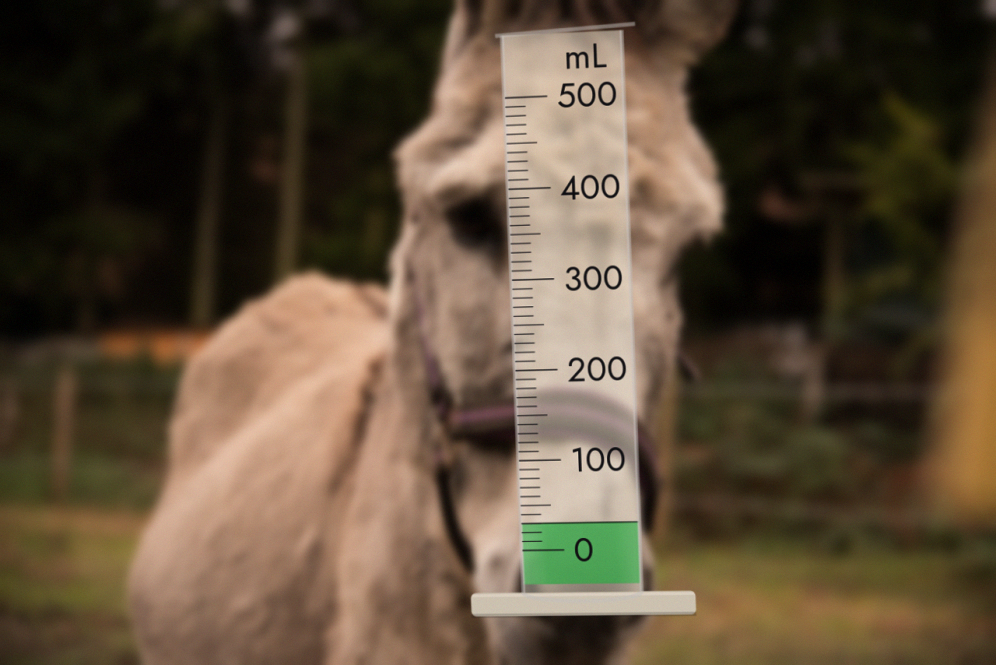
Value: 30 mL
